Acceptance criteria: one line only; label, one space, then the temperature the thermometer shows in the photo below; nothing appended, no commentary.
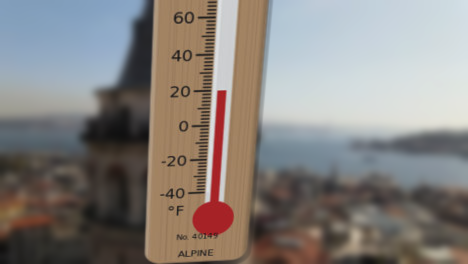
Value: 20 °F
